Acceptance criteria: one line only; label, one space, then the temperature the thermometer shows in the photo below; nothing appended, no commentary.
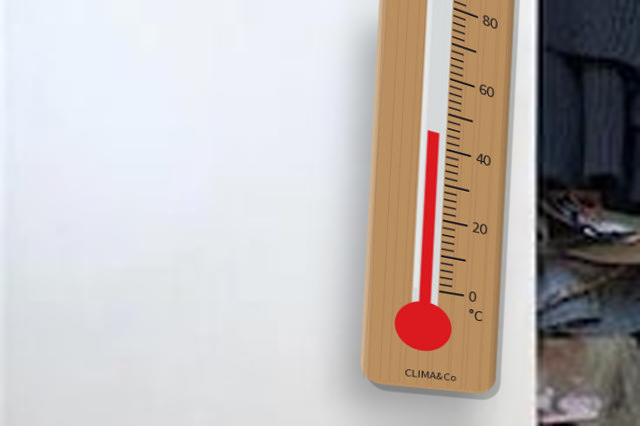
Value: 44 °C
